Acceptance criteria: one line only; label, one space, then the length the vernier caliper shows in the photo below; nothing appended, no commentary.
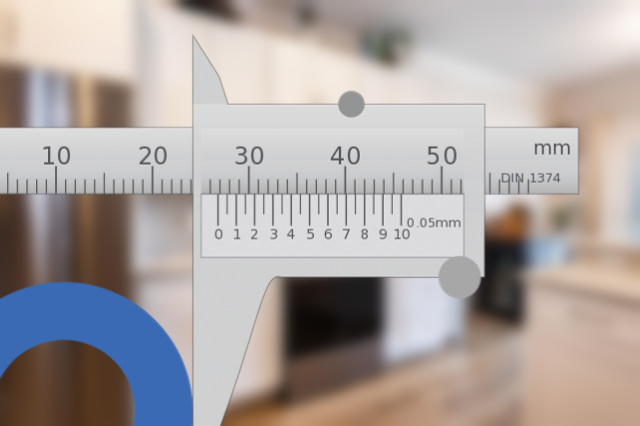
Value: 26.8 mm
